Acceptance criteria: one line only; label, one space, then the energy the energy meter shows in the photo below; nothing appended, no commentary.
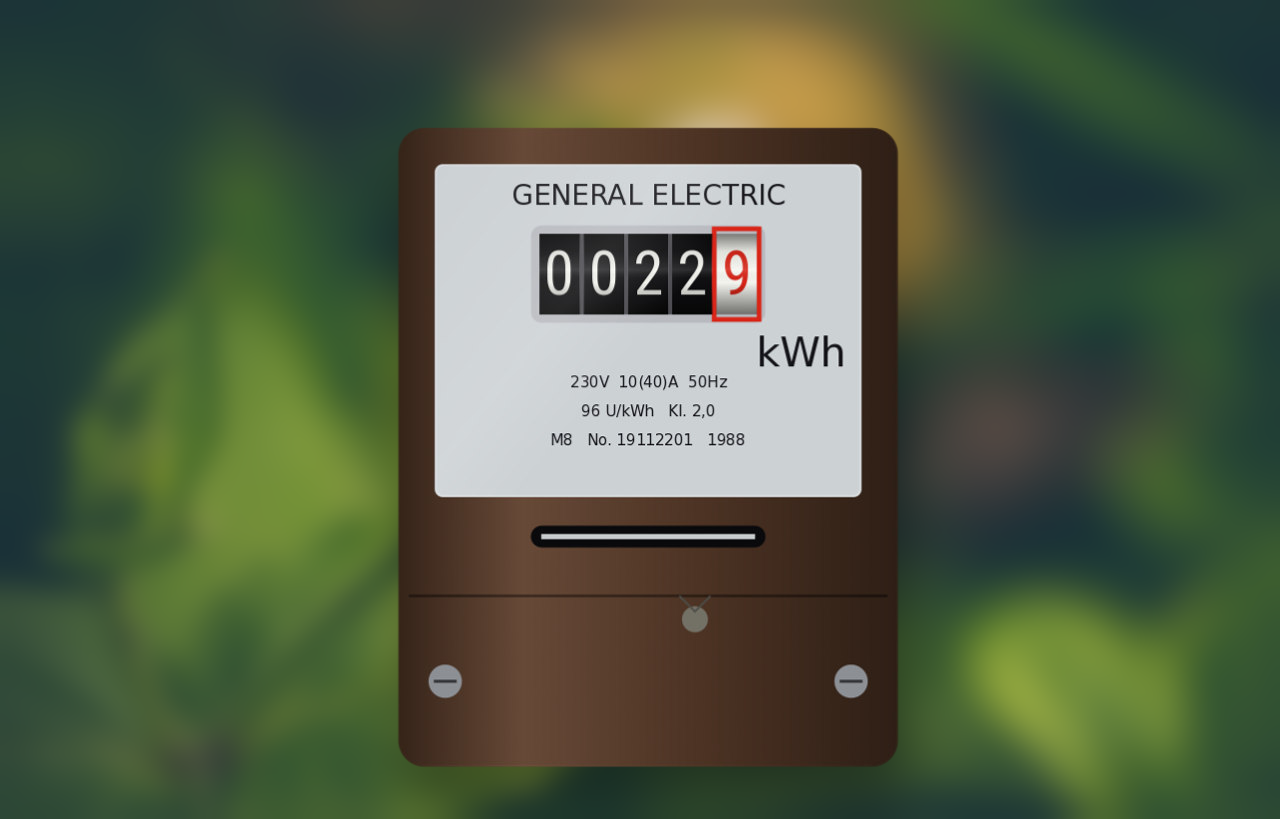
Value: 22.9 kWh
